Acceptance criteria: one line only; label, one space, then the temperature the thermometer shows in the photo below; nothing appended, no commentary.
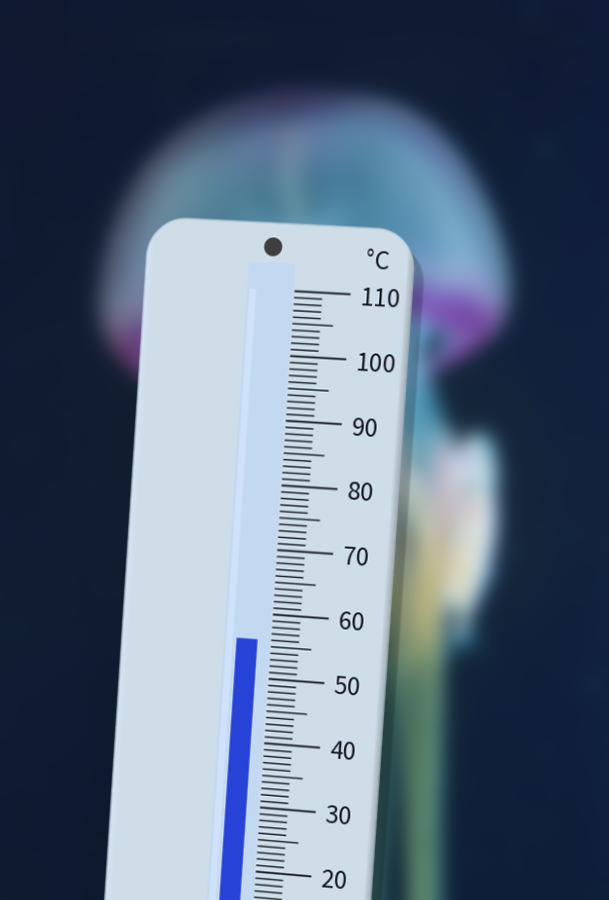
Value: 56 °C
